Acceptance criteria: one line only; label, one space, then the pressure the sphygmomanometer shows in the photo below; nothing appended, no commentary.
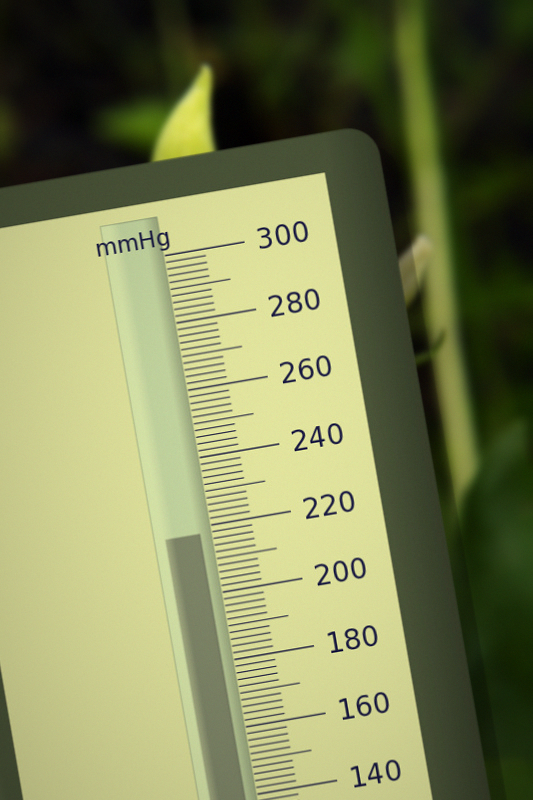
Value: 218 mmHg
